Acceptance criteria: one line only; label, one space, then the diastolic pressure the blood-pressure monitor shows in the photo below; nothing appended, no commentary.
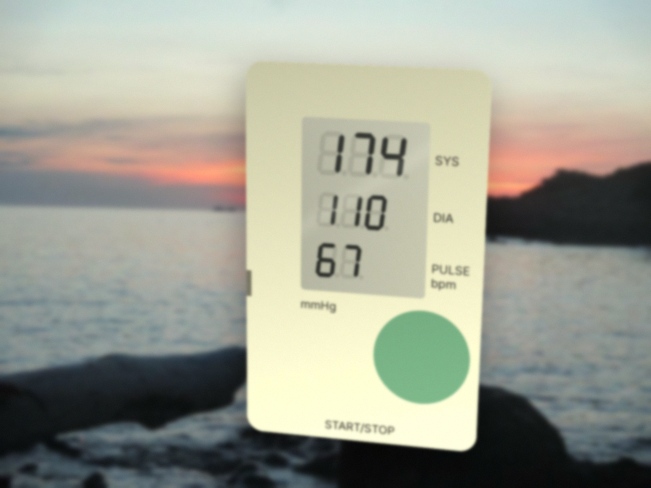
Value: 110 mmHg
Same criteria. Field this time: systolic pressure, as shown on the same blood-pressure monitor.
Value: 174 mmHg
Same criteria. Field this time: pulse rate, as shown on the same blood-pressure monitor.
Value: 67 bpm
